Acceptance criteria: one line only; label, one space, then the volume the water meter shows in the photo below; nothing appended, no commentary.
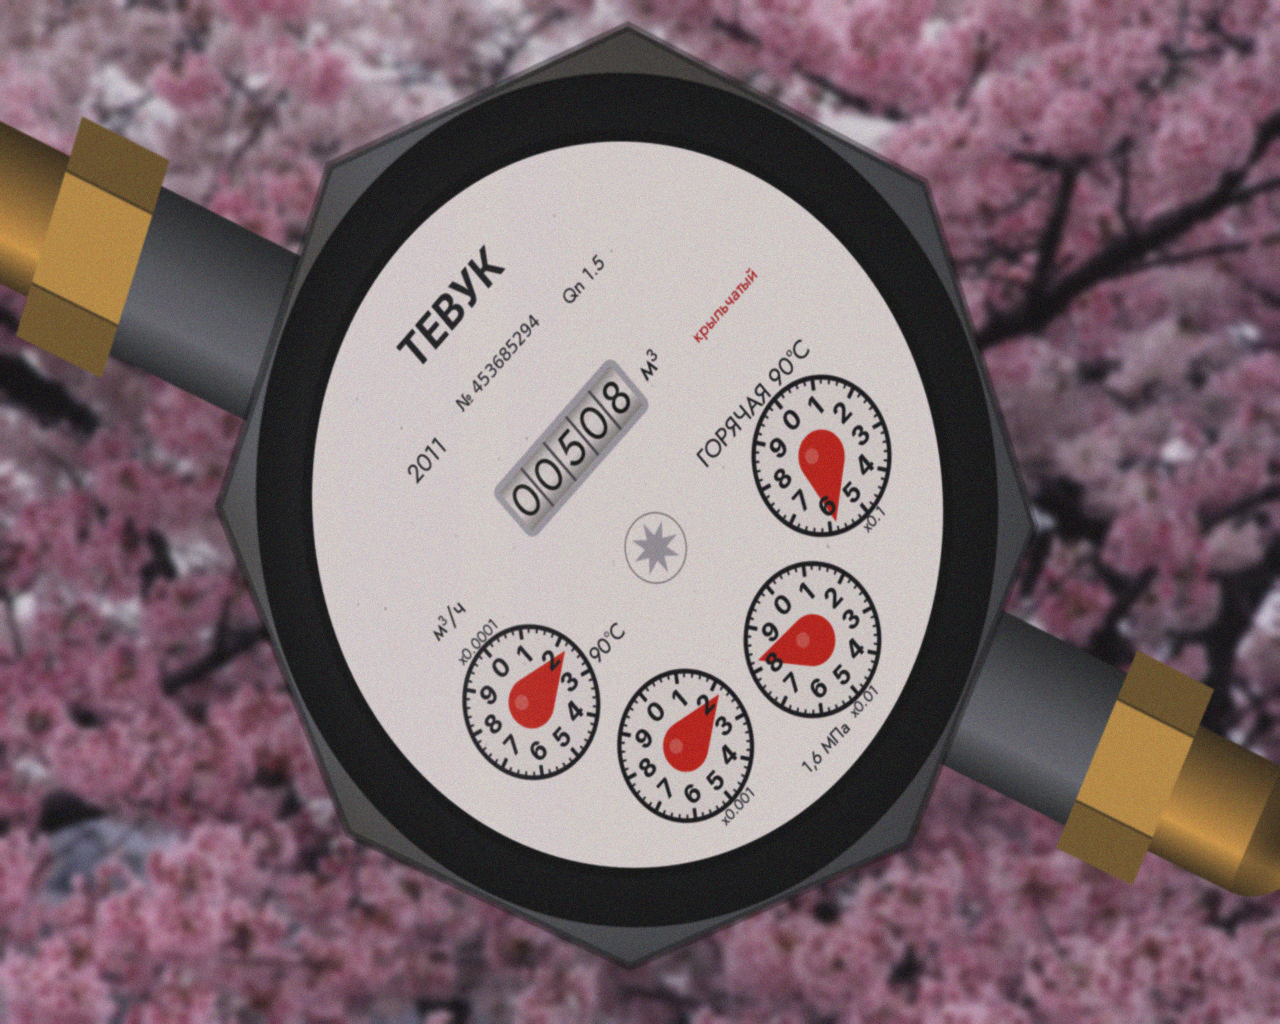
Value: 508.5822 m³
